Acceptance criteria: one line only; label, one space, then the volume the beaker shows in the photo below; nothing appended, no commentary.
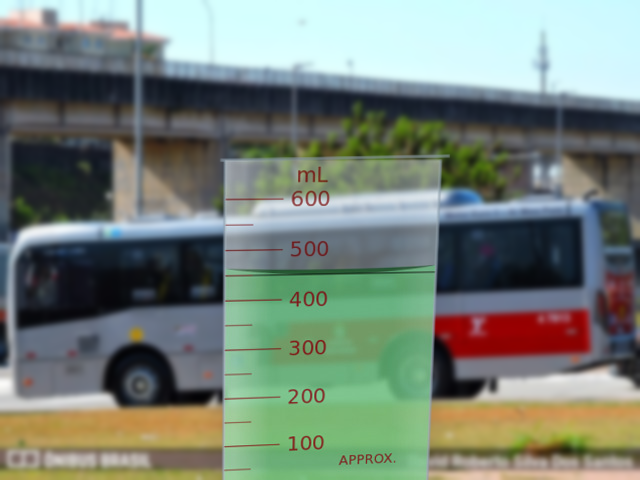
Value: 450 mL
